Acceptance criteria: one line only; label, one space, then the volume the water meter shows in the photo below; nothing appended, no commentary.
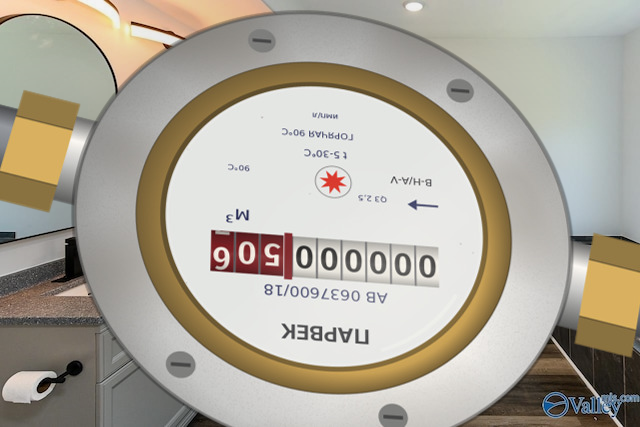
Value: 0.506 m³
